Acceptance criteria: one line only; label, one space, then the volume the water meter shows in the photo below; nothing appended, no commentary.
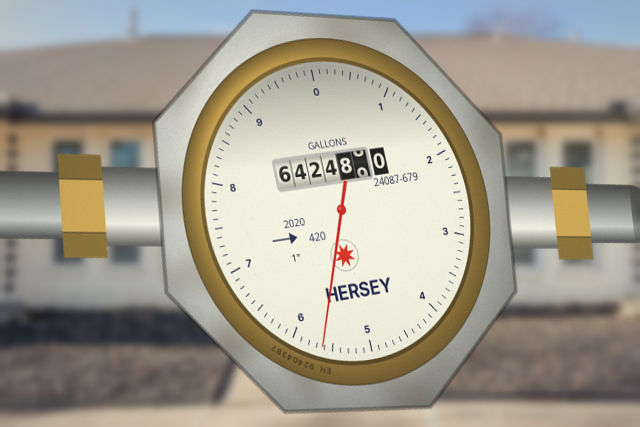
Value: 6424885.6 gal
